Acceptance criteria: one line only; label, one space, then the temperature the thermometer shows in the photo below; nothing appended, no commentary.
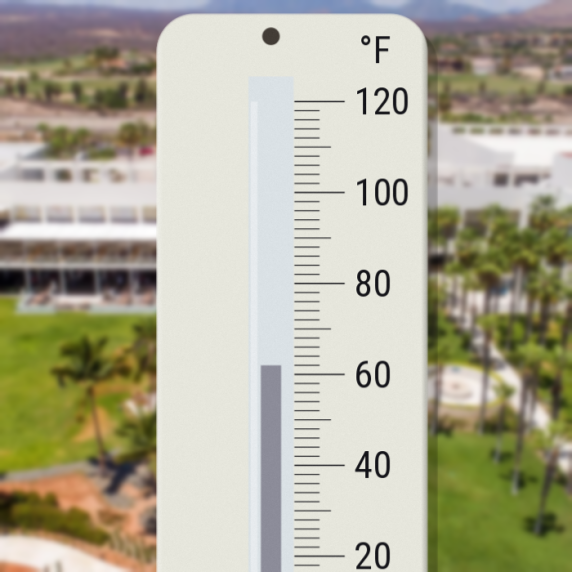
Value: 62 °F
